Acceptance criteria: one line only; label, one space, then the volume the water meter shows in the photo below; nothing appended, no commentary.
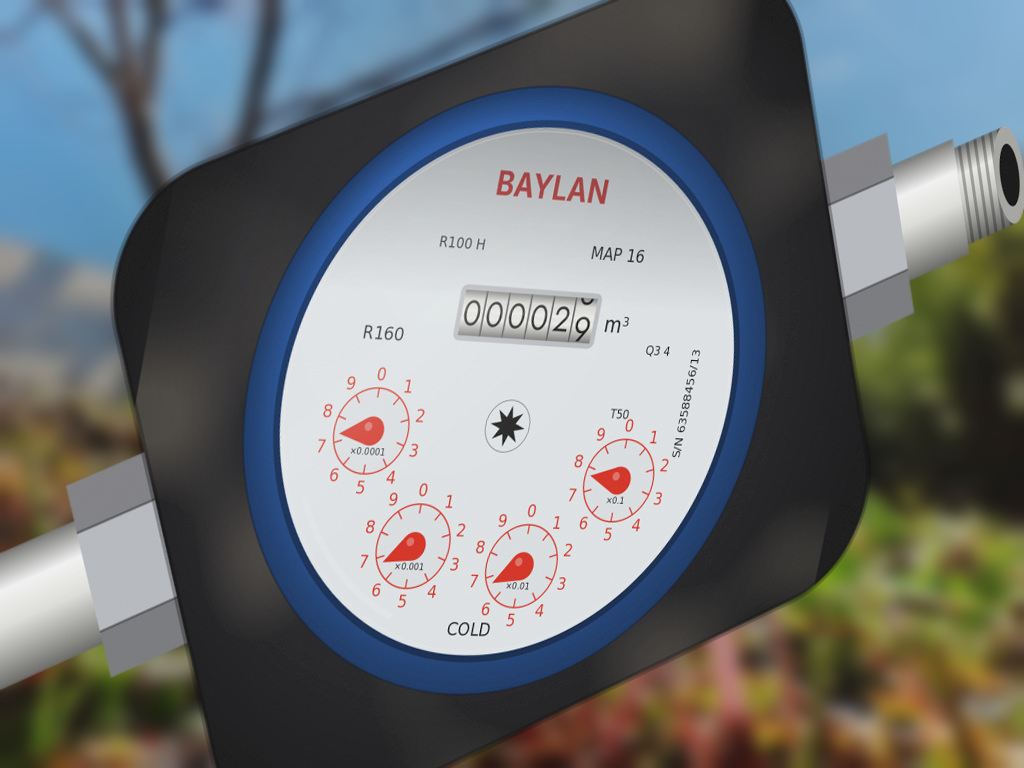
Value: 28.7667 m³
